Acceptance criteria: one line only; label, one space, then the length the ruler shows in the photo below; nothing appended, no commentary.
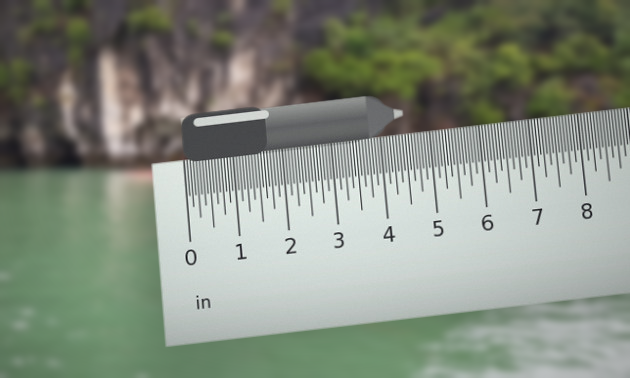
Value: 4.5 in
